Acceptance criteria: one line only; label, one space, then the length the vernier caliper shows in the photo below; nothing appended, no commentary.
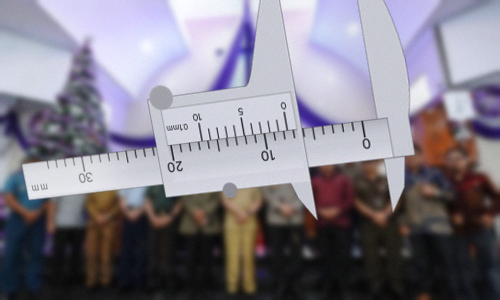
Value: 7.6 mm
